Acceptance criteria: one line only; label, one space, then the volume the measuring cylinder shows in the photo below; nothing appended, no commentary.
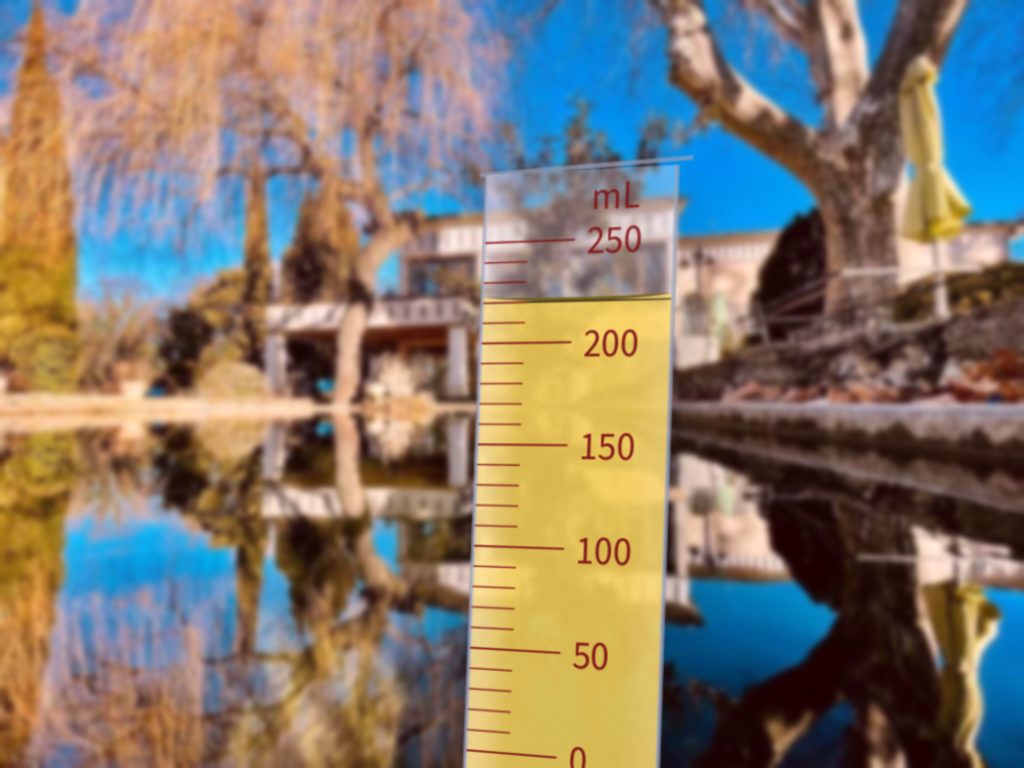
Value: 220 mL
